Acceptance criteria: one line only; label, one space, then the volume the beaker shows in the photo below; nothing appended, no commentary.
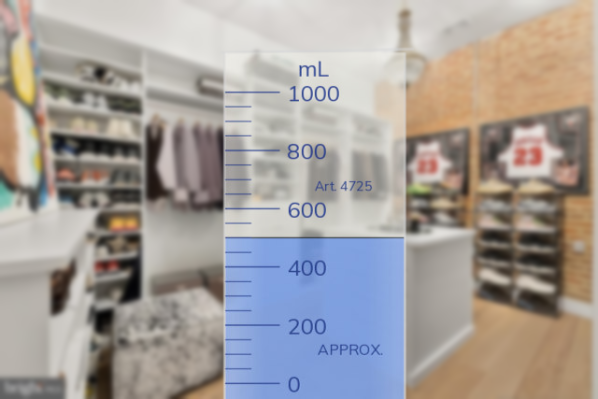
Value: 500 mL
